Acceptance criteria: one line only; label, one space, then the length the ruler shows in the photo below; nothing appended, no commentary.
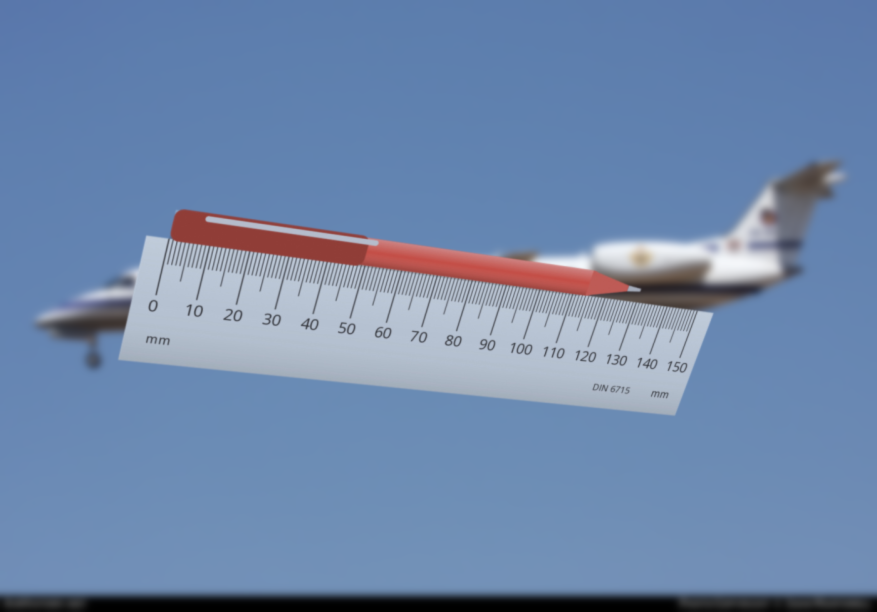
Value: 130 mm
